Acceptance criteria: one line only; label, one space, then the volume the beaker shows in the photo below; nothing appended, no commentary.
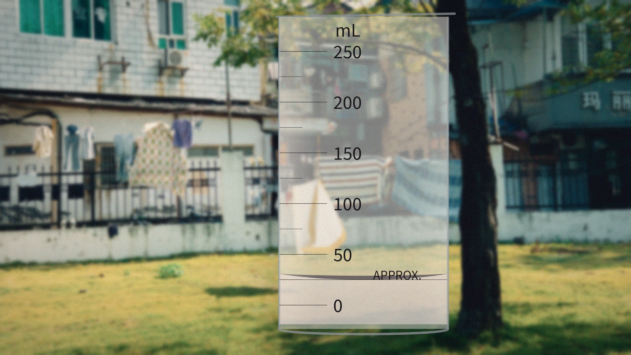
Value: 25 mL
